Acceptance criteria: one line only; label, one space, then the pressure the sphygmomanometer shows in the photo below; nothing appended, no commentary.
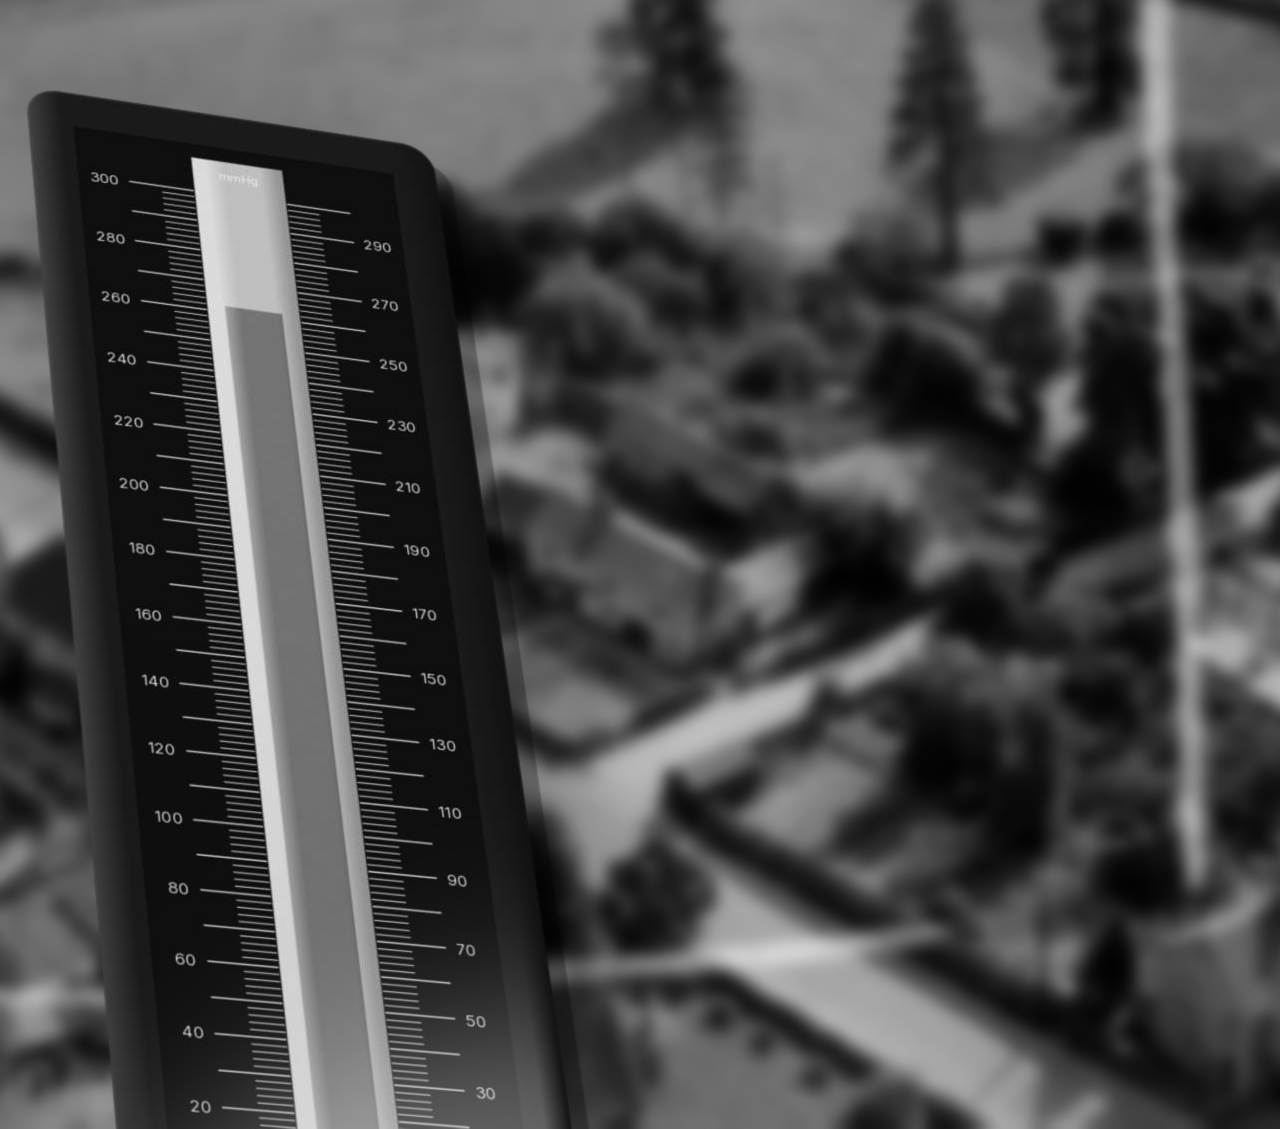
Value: 262 mmHg
